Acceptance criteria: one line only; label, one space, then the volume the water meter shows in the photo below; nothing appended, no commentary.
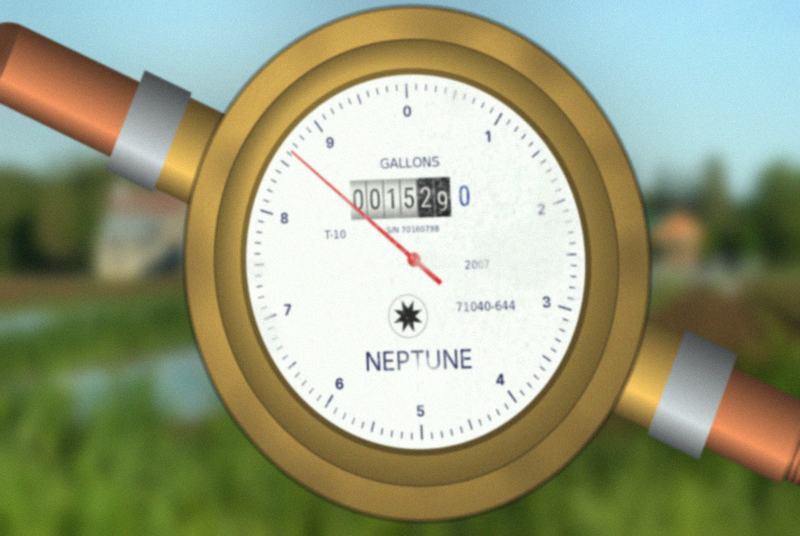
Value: 15288.6 gal
